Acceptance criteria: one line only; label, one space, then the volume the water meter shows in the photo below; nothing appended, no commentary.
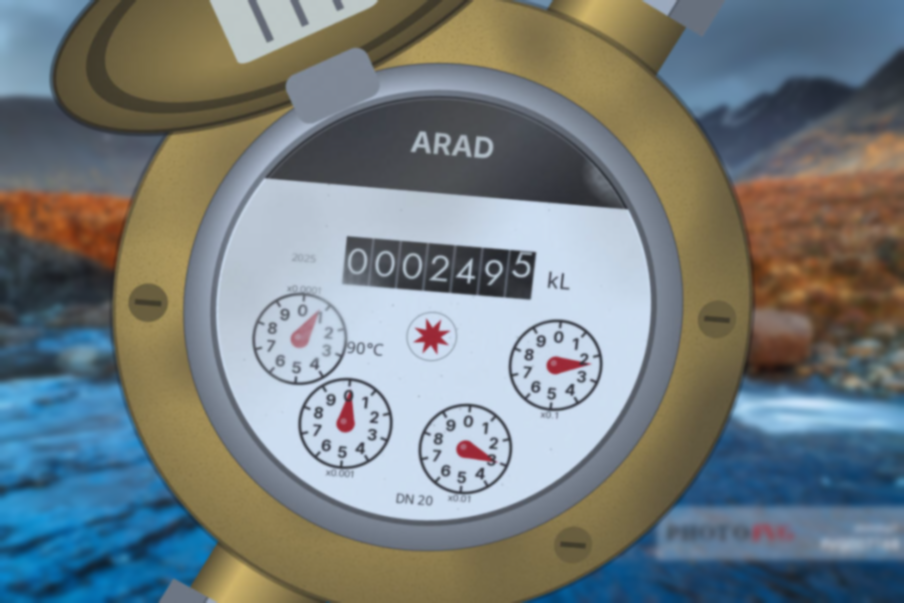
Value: 2495.2300 kL
